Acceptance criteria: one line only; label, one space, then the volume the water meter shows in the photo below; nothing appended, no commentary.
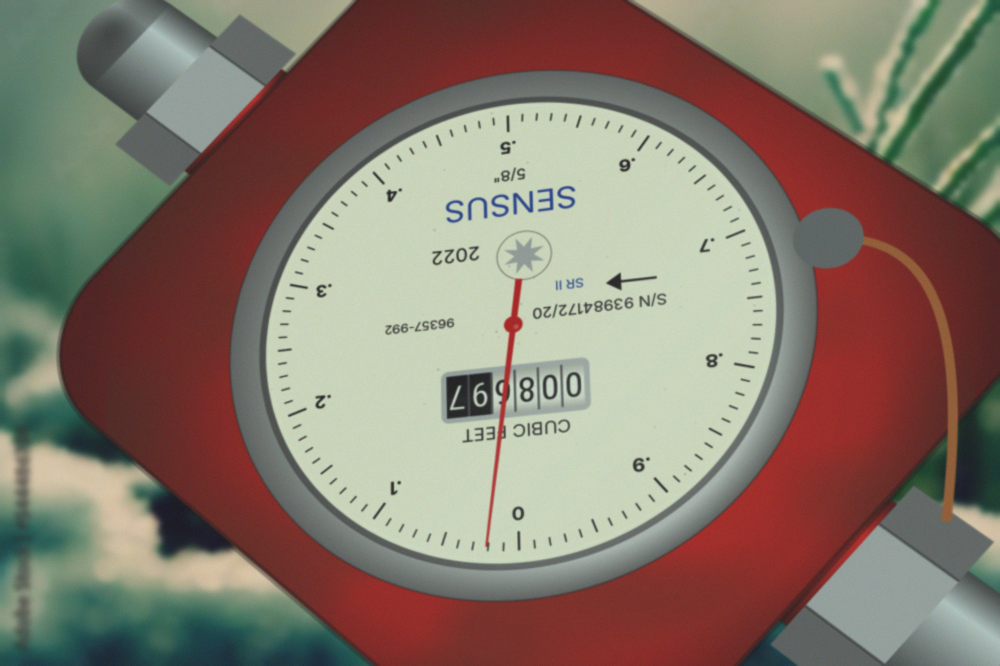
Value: 8697.02 ft³
